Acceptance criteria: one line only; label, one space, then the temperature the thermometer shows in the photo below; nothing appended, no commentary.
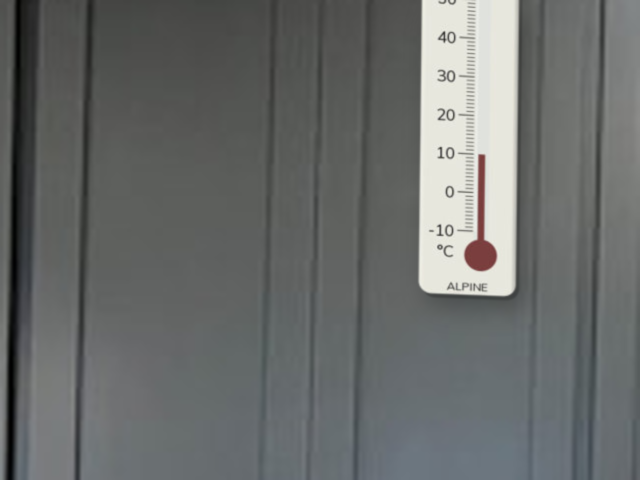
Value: 10 °C
